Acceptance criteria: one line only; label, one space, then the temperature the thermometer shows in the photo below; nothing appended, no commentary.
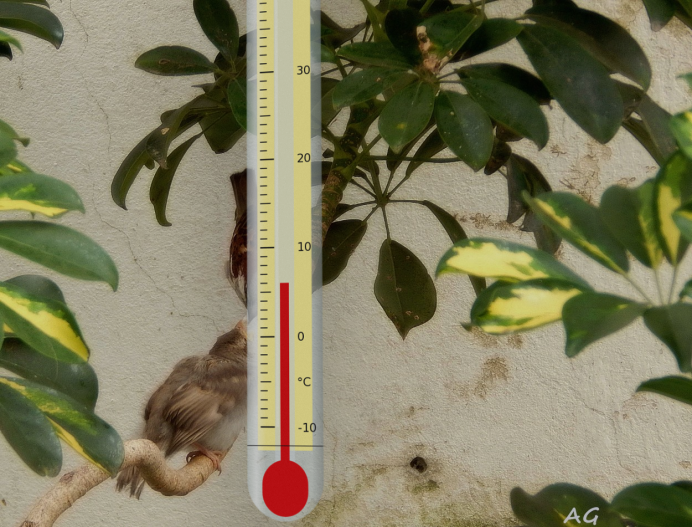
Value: 6 °C
